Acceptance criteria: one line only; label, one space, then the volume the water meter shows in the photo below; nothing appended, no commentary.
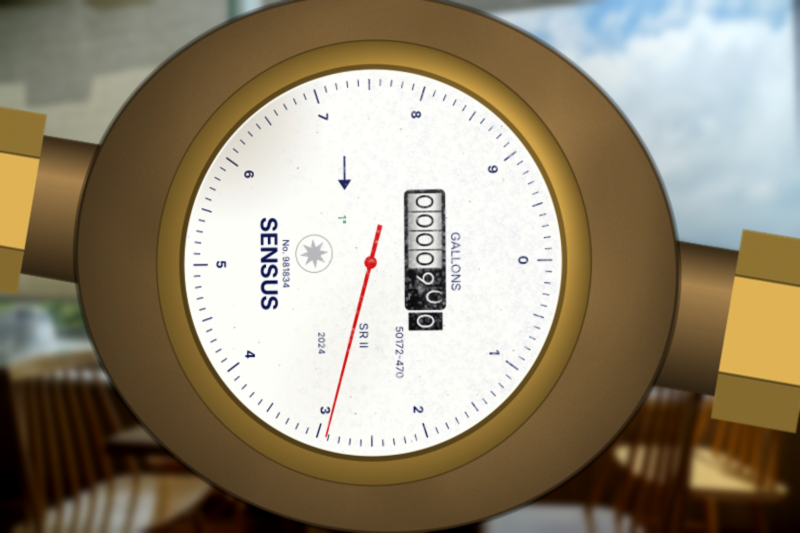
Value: 902.9 gal
